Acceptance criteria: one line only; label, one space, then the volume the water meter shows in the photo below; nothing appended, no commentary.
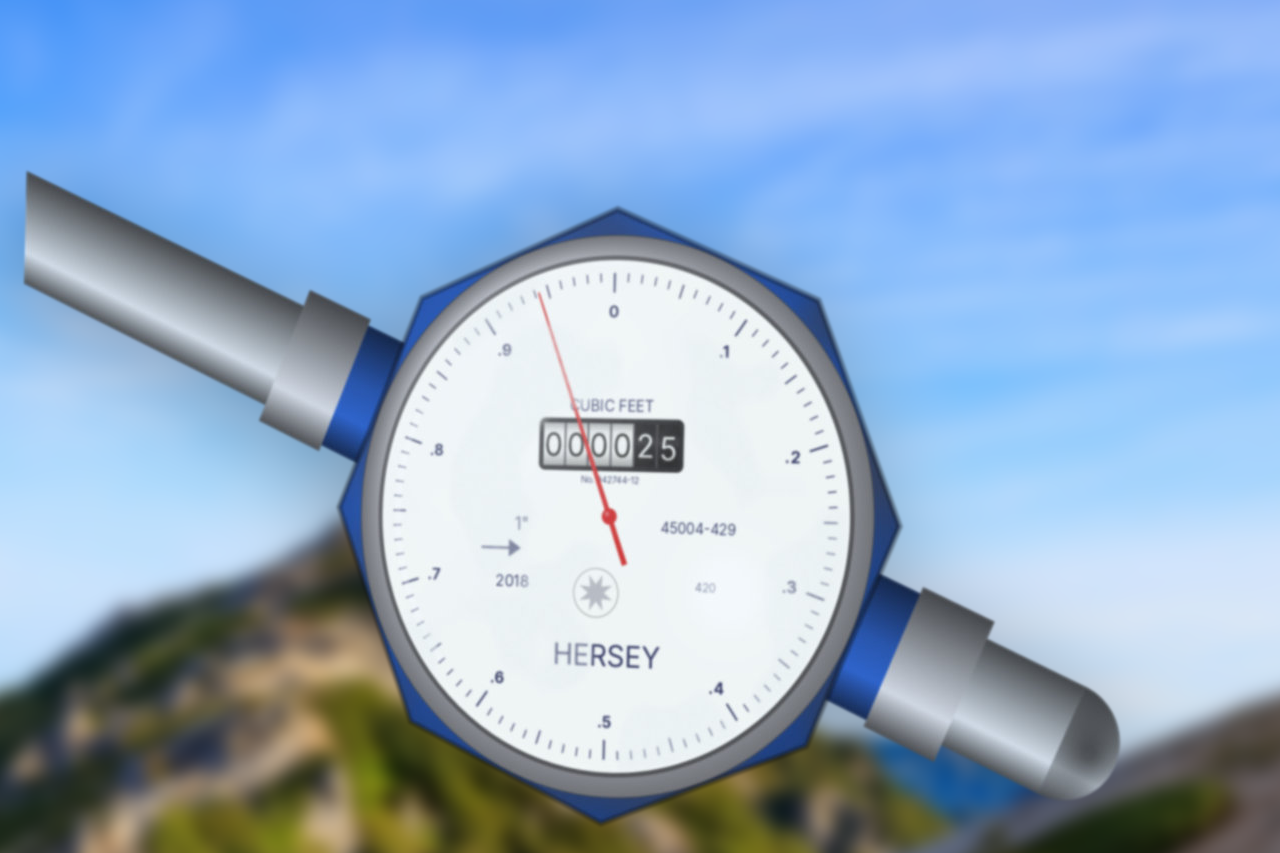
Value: 24.94 ft³
